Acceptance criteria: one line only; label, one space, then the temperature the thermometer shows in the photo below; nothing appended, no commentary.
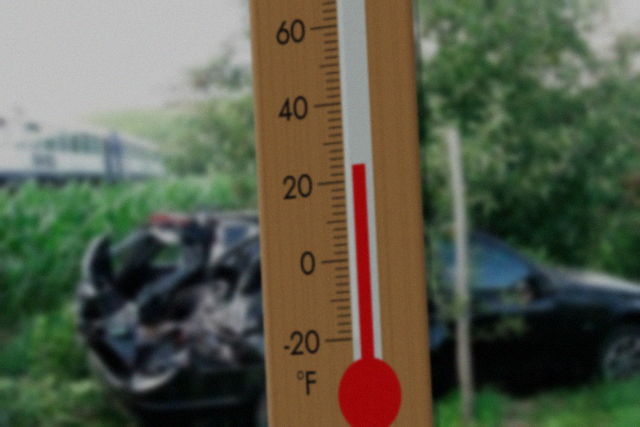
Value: 24 °F
